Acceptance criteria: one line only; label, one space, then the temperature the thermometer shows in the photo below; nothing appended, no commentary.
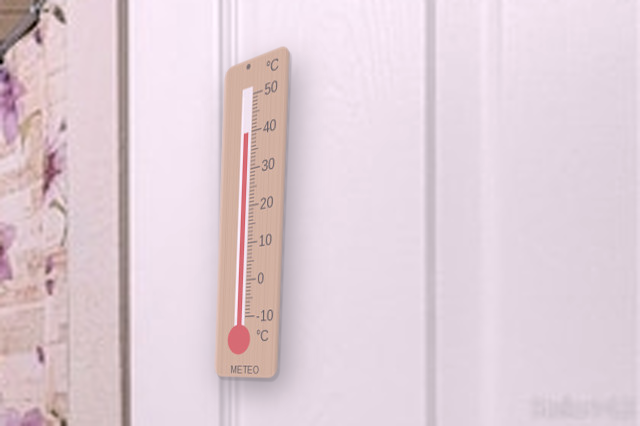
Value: 40 °C
